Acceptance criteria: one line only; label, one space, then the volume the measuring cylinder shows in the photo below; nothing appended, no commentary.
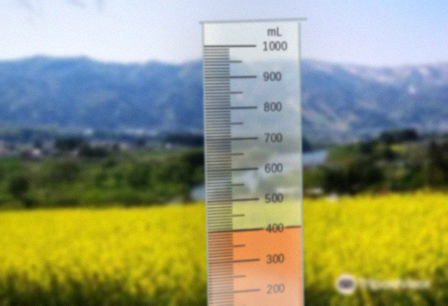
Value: 400 mL
